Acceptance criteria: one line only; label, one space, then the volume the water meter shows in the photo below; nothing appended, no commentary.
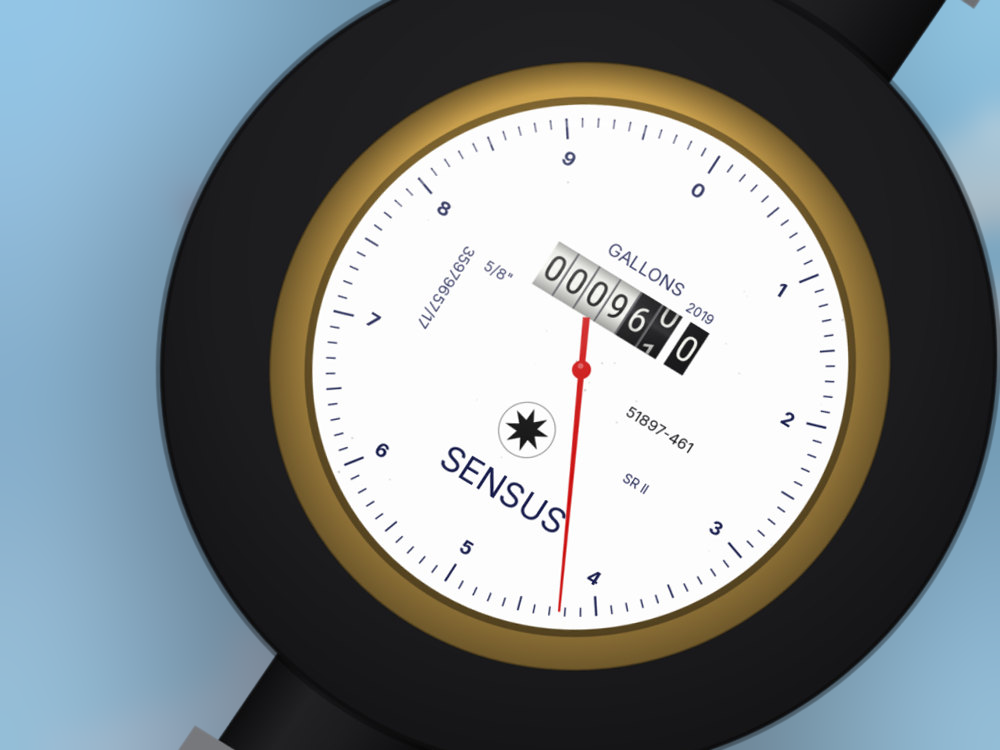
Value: 9604.2 gal
